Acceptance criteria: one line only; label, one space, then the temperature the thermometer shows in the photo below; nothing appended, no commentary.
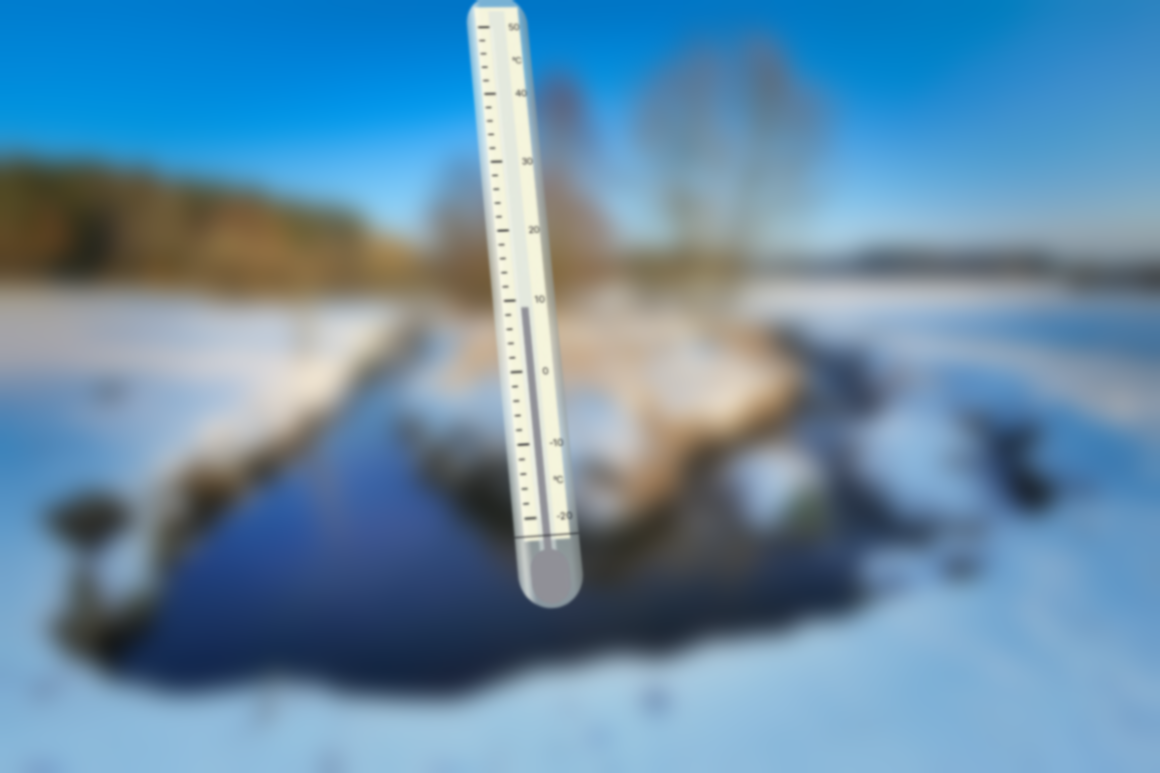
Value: 9 °C
